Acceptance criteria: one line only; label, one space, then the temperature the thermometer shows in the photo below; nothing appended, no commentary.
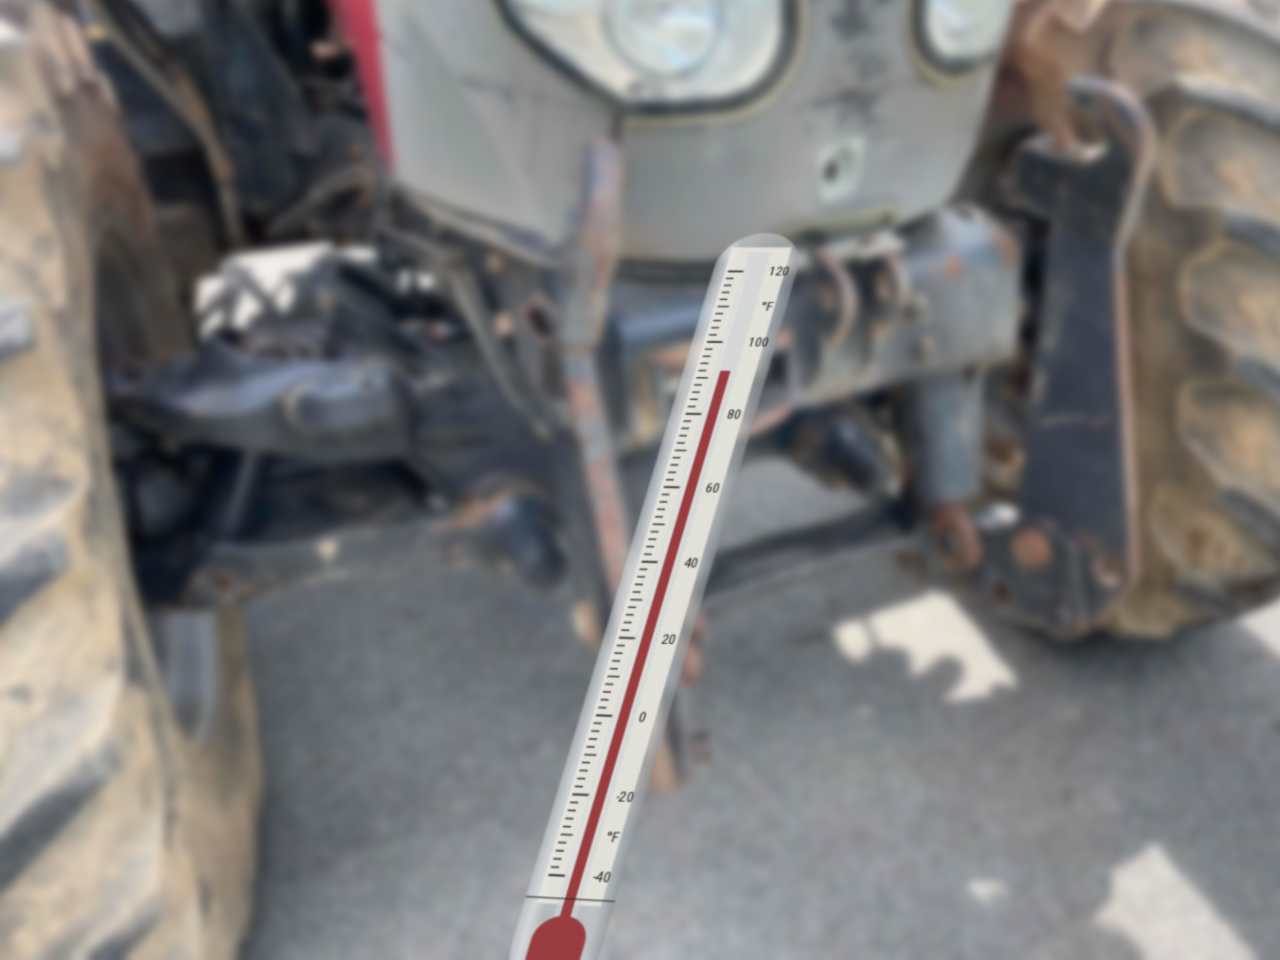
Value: 92 °F
